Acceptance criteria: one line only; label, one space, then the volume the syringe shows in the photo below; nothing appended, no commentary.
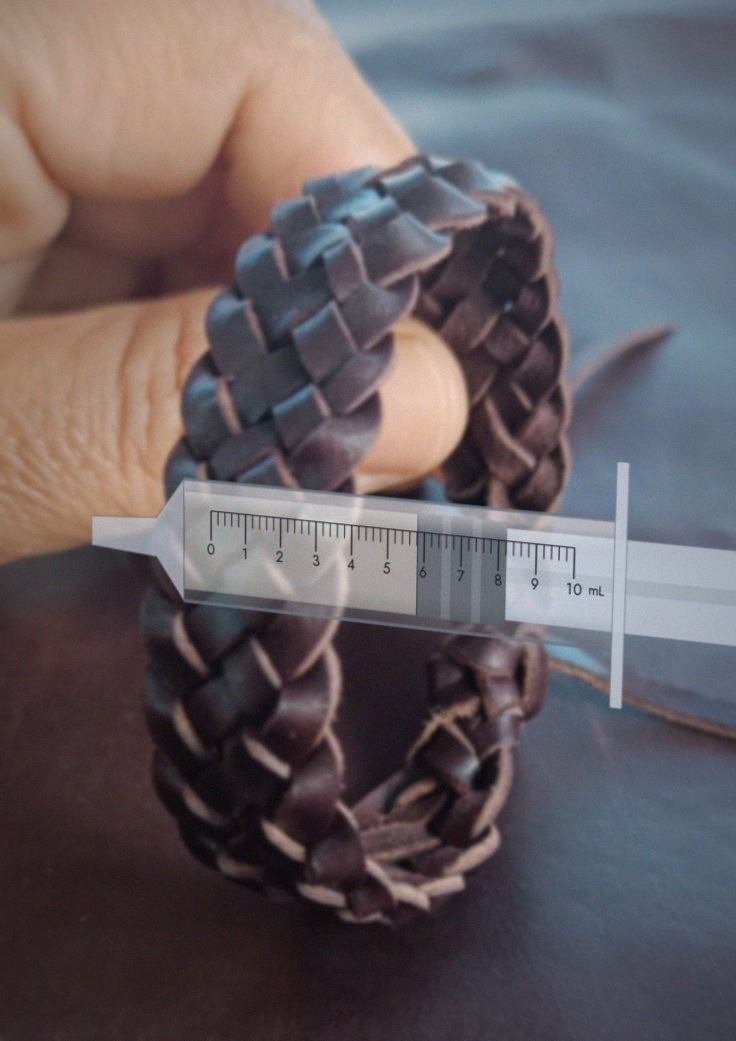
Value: 5.8 mL
